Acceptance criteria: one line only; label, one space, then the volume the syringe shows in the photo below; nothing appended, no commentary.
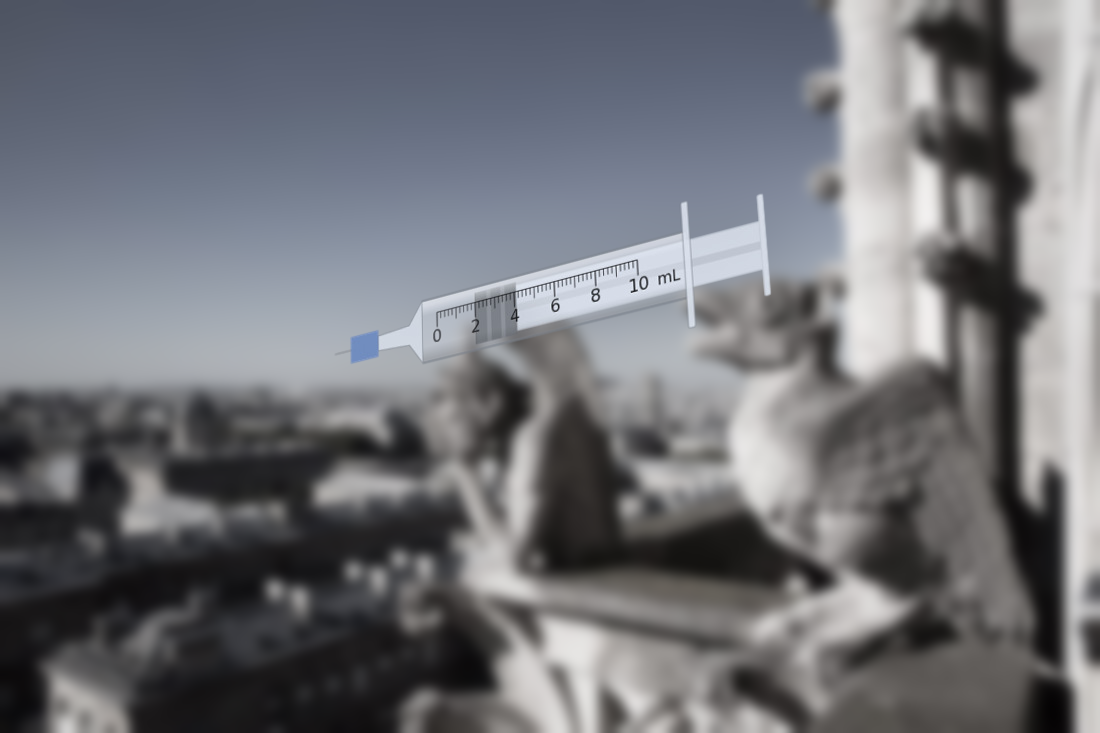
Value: 2 mL
